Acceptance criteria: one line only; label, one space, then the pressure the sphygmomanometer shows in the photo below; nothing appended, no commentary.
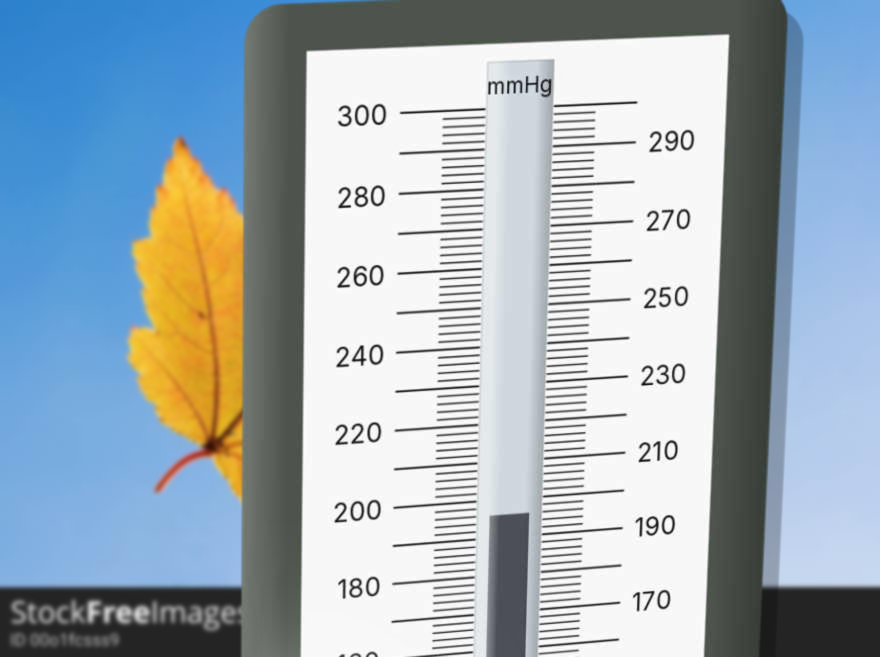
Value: 196 mmHg
